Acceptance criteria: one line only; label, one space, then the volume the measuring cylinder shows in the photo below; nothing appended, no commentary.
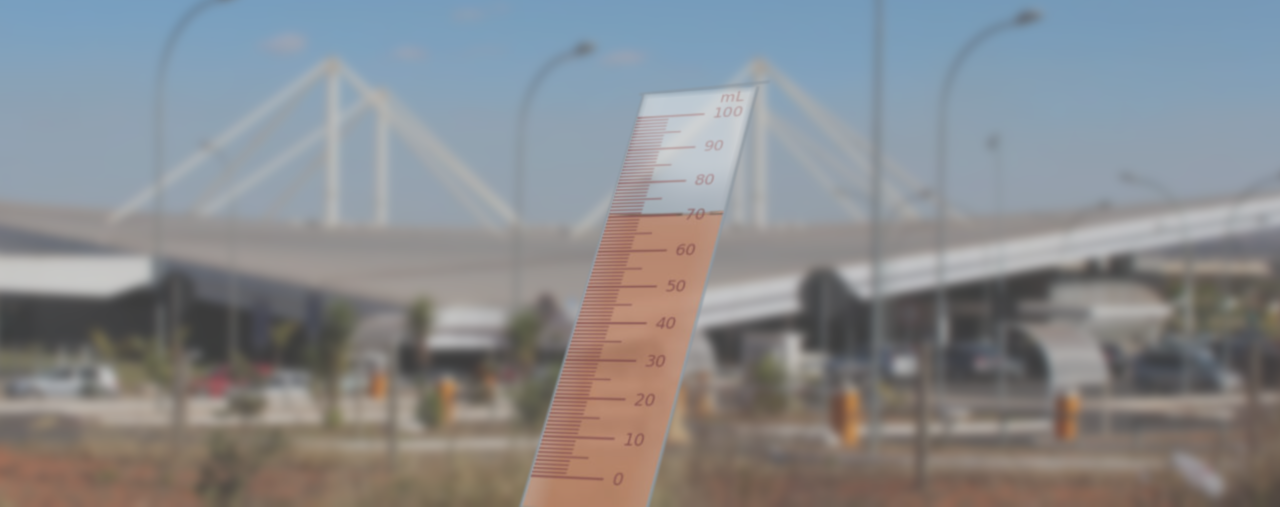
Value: 70 mL
